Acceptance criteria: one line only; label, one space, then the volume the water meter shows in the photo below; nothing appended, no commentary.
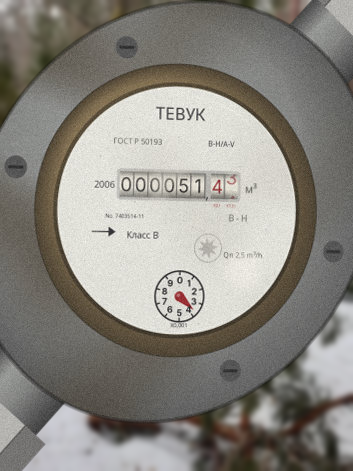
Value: 51.433 m³
